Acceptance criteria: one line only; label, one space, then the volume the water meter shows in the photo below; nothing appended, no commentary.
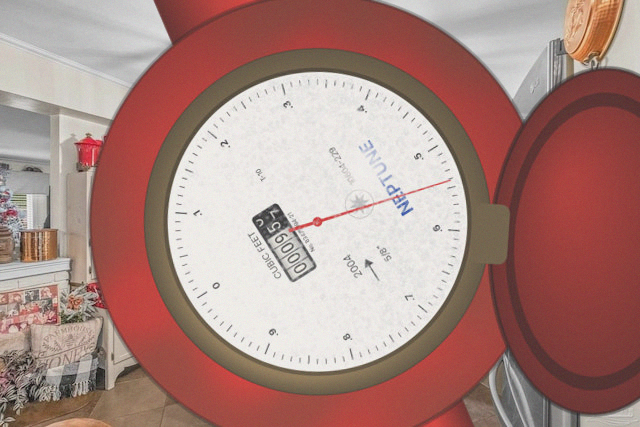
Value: 956.54 ft³
